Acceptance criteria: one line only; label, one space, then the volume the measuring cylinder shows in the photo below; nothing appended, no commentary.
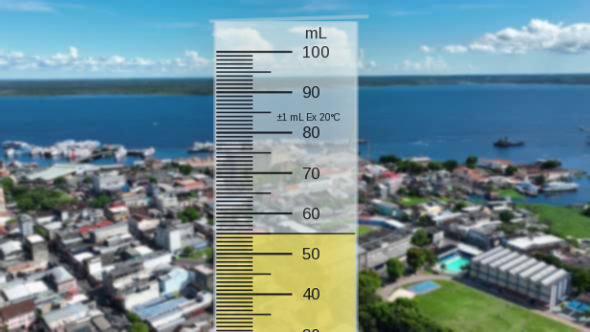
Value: 55 mL
